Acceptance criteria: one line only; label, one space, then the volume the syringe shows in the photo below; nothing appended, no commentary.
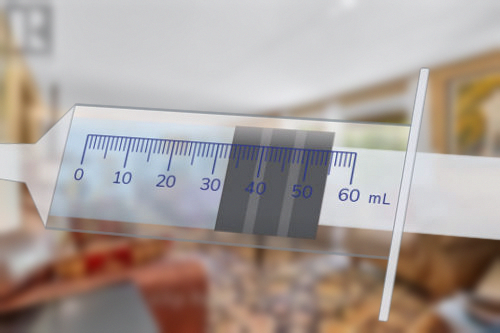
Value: 33 mL
